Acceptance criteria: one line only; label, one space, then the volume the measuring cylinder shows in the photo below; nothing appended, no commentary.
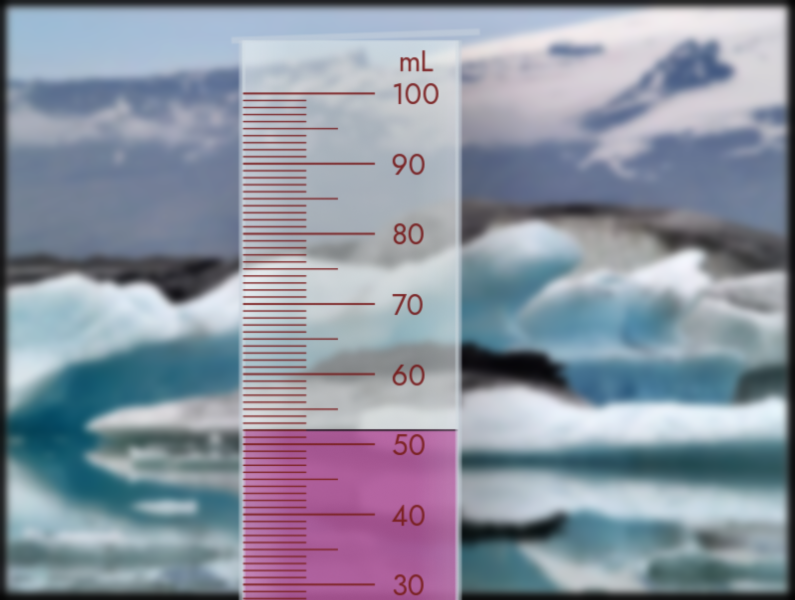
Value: 52 mL
